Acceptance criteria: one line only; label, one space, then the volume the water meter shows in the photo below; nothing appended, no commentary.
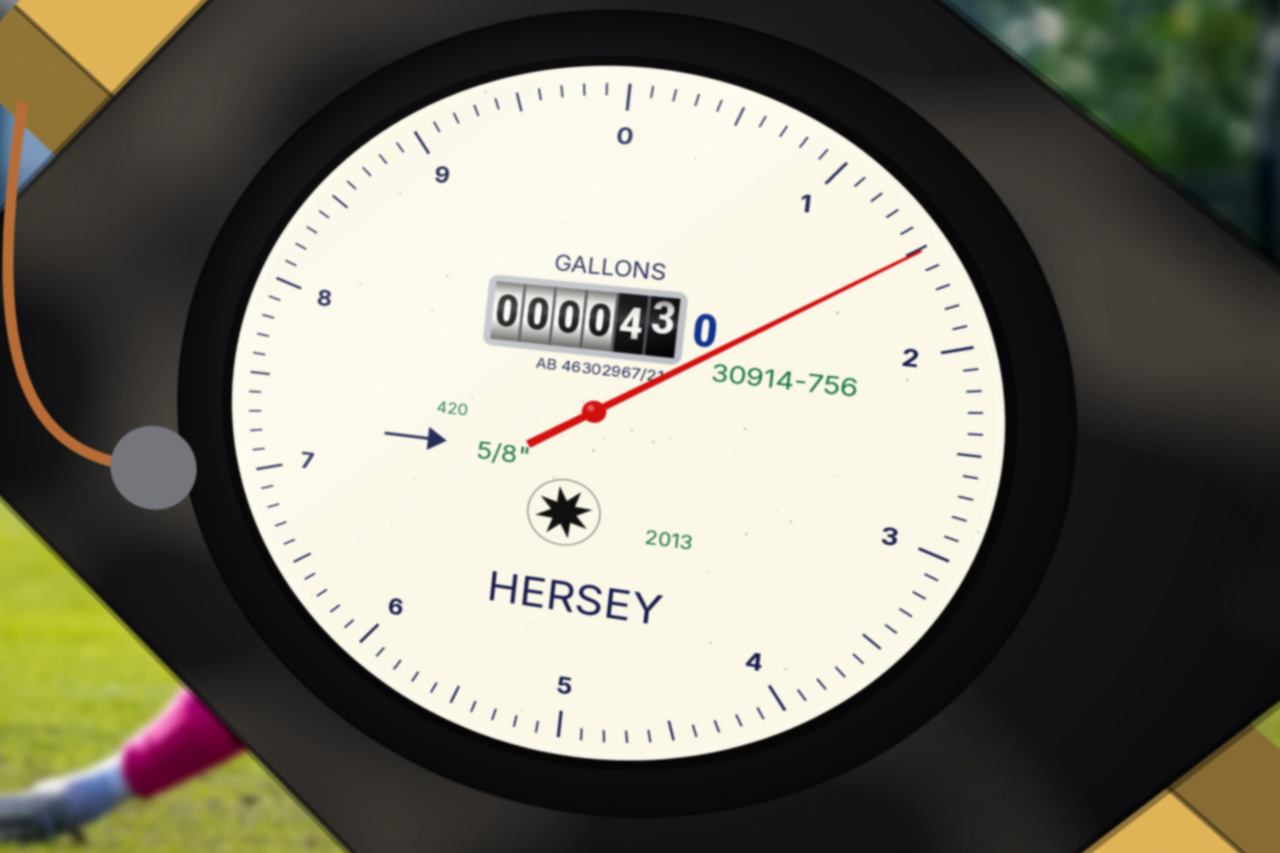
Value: 431.5 gal
